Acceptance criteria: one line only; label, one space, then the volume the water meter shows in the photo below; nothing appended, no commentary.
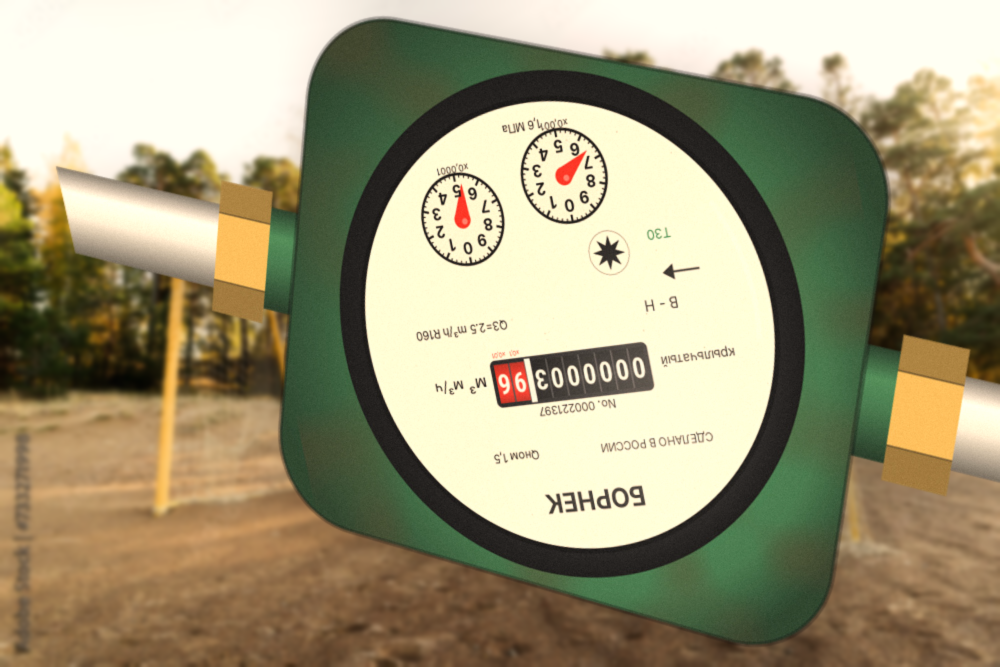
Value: 3.9665 m³
